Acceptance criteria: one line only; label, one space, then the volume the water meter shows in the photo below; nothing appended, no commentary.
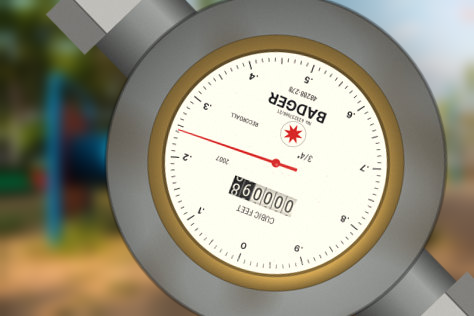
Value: 98.24 ft³
